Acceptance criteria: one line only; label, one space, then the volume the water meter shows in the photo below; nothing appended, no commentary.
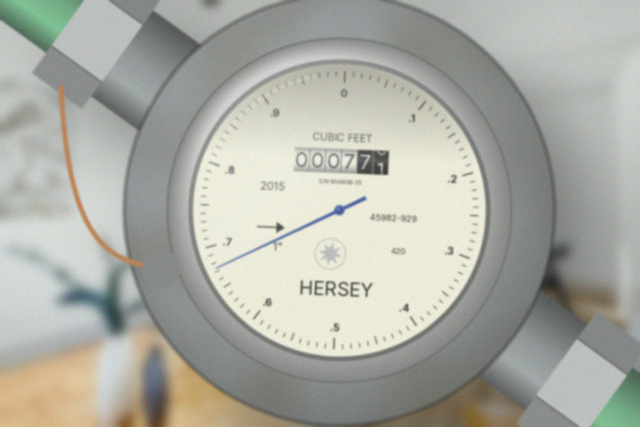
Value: 770.67 ft³
